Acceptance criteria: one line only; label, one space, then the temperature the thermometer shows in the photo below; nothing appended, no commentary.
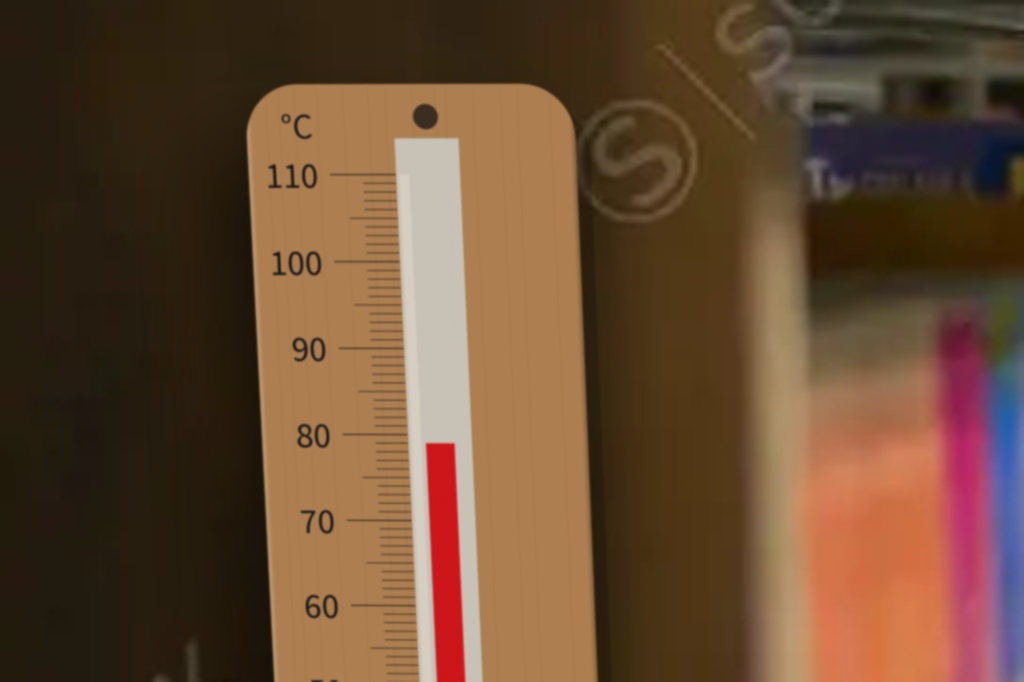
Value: 79 °C
